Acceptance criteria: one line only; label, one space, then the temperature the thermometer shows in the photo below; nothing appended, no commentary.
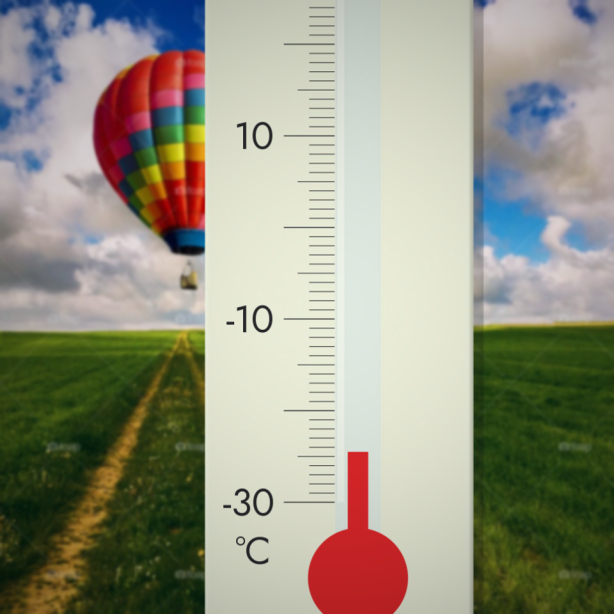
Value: -24.5 °C
